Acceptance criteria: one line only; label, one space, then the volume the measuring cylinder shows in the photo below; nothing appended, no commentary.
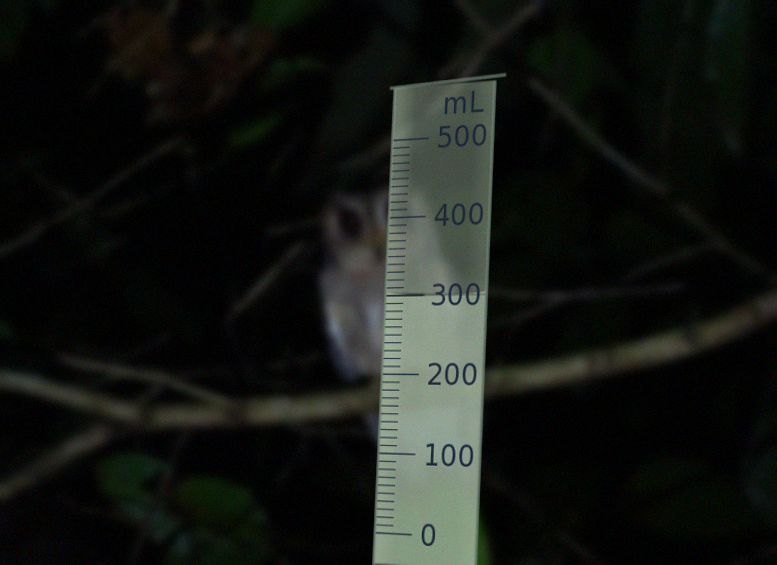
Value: 300 mL
